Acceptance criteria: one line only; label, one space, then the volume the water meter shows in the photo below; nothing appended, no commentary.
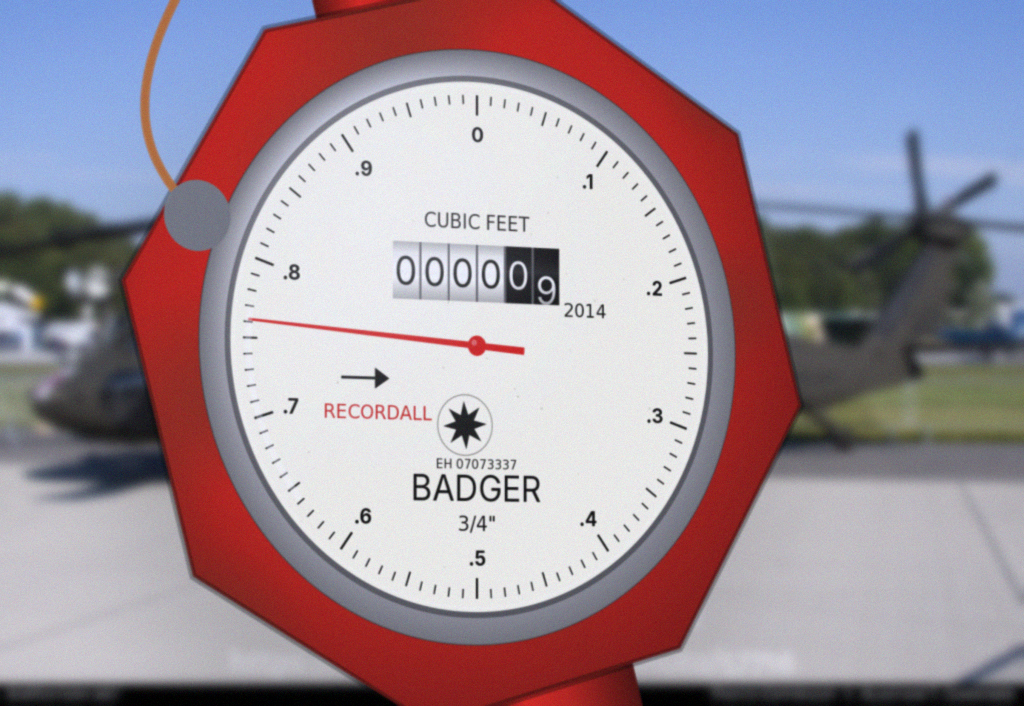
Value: 8.76 ft³
